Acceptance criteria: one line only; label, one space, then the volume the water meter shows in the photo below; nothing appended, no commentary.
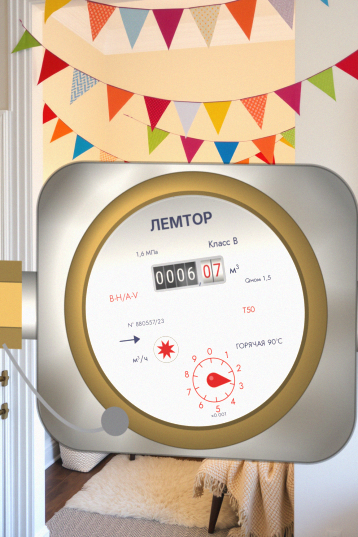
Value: 6.072 m³
